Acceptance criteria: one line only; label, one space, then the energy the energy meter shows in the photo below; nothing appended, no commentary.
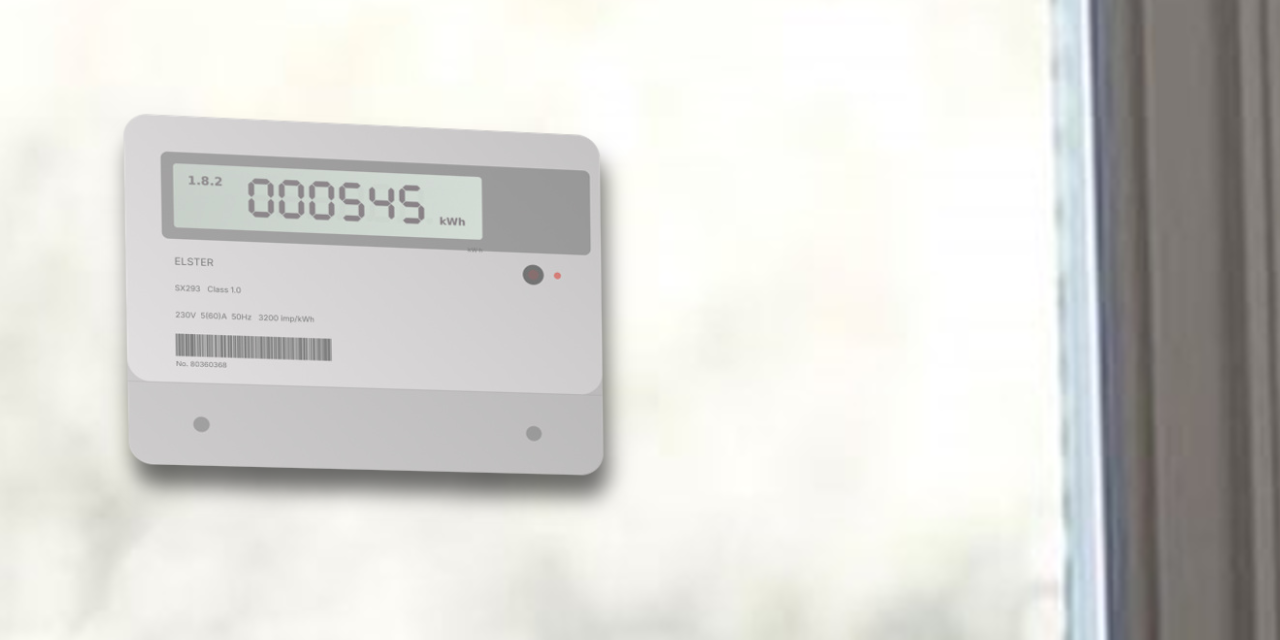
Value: 545 kWh
